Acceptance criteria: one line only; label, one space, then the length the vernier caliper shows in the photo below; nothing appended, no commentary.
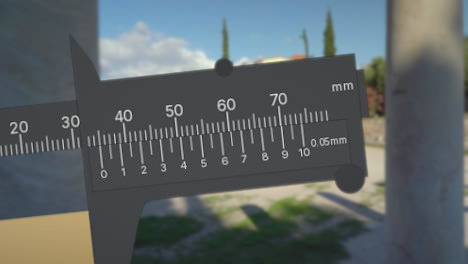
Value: 35.0 mm
